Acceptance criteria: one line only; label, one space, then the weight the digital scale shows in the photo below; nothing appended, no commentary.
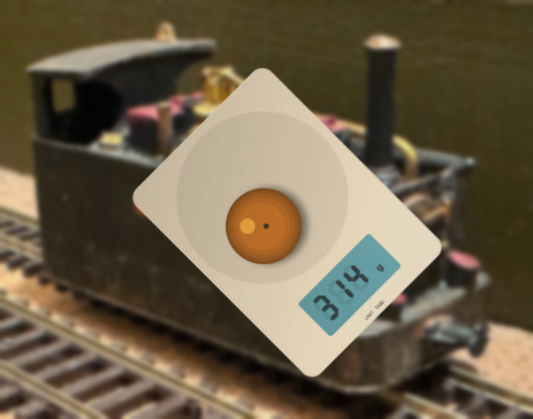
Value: 314 g
